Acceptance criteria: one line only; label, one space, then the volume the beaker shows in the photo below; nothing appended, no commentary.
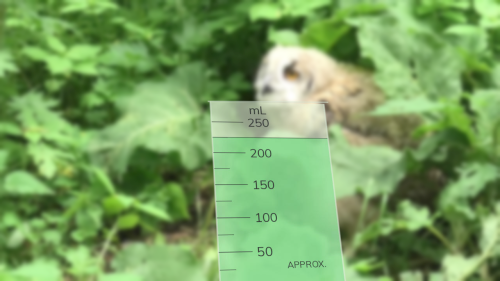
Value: 225 mL
